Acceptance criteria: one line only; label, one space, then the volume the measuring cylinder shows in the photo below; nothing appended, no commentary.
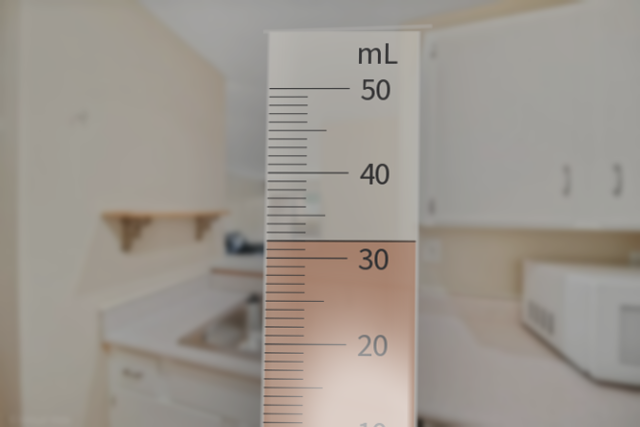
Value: 32 mL
